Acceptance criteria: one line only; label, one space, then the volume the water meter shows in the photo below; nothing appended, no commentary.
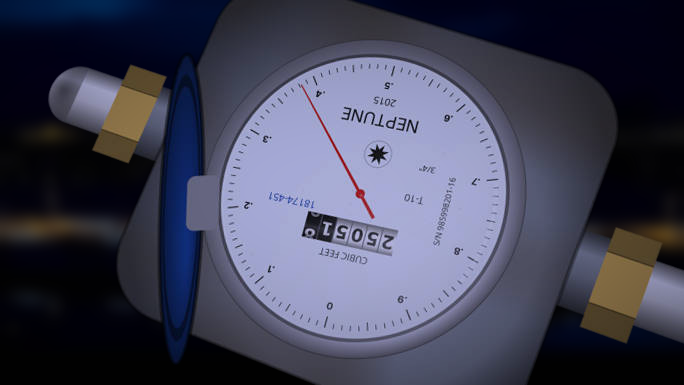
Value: 250518.38 ft³
